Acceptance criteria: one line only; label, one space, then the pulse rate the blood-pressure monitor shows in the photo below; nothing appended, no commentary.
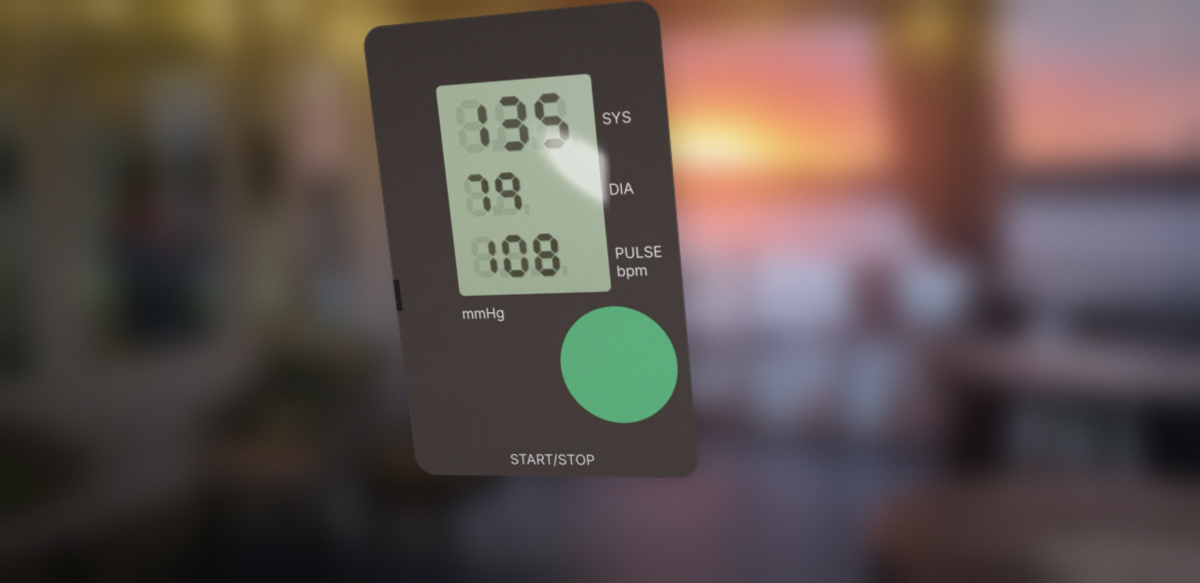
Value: 108 bpm
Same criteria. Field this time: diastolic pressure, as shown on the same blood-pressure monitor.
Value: 79 mmHg
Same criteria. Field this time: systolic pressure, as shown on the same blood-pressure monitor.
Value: 135 mmHg
